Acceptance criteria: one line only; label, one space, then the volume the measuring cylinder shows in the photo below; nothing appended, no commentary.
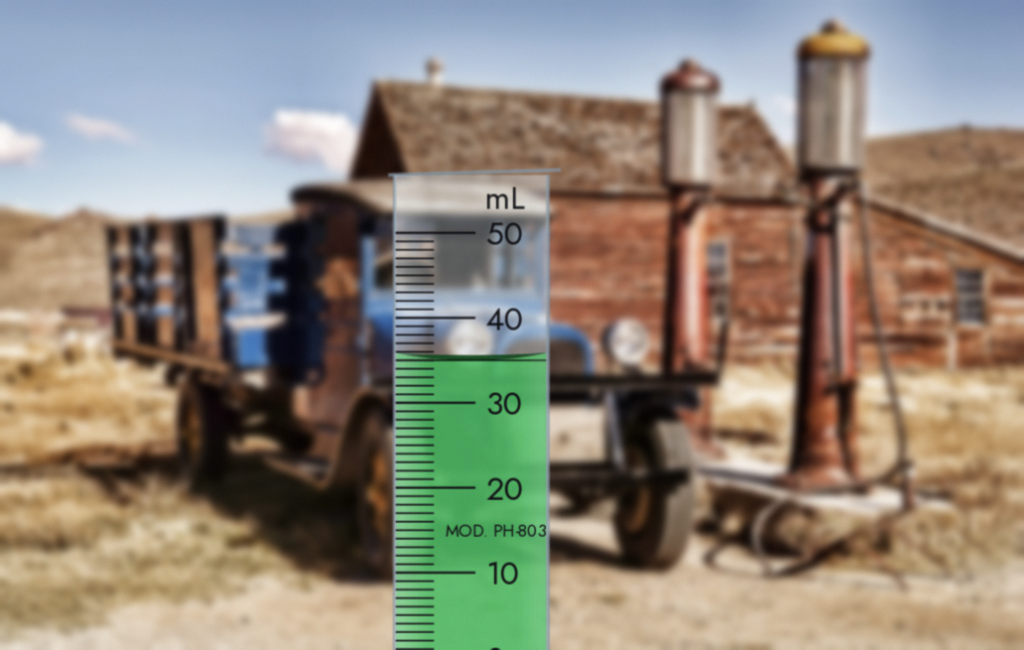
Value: 35 mL
